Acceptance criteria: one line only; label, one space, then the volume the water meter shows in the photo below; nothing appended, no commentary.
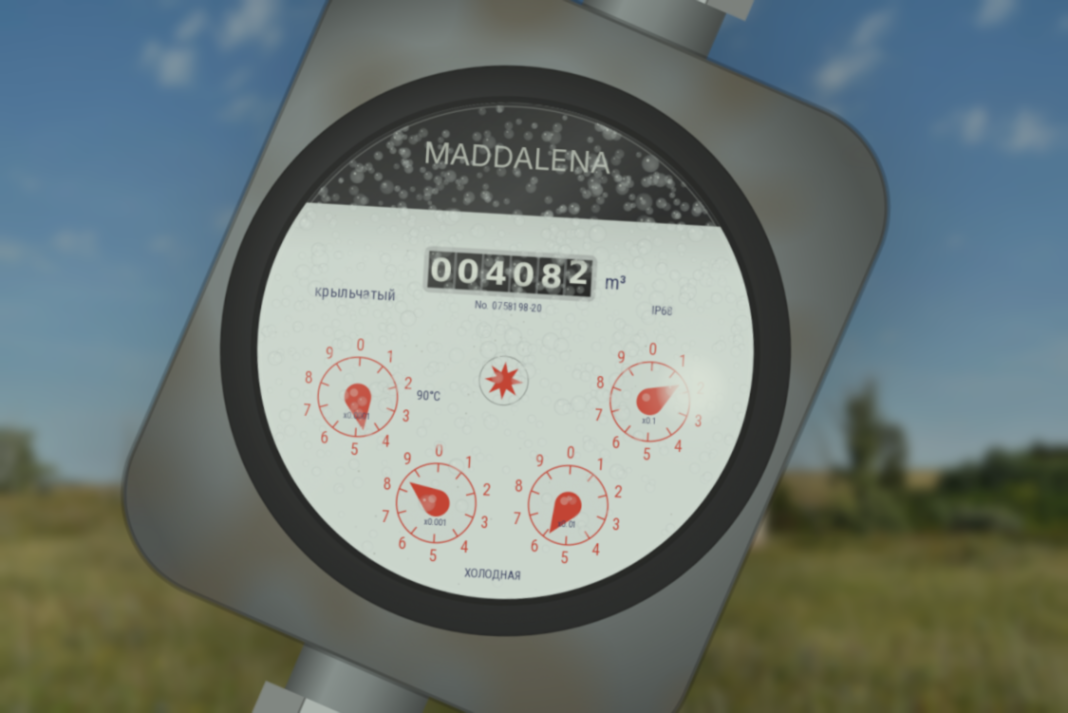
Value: 4082.1584 m³
